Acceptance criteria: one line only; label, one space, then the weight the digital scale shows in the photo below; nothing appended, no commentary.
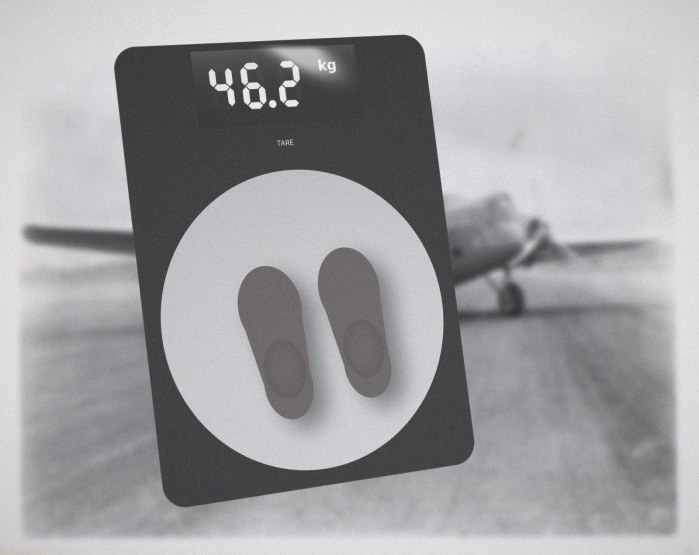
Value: 46.2 kg
